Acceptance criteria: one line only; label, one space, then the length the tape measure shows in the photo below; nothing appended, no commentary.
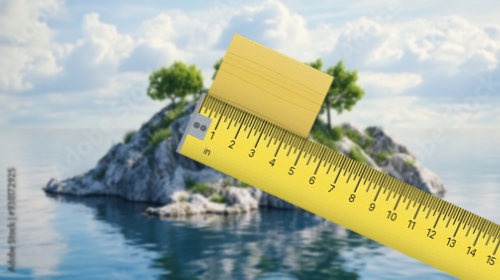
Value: 5 in
